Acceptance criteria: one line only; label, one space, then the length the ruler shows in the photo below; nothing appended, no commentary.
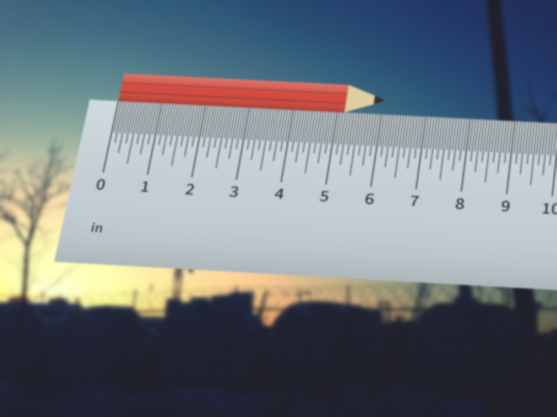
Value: 6 in
